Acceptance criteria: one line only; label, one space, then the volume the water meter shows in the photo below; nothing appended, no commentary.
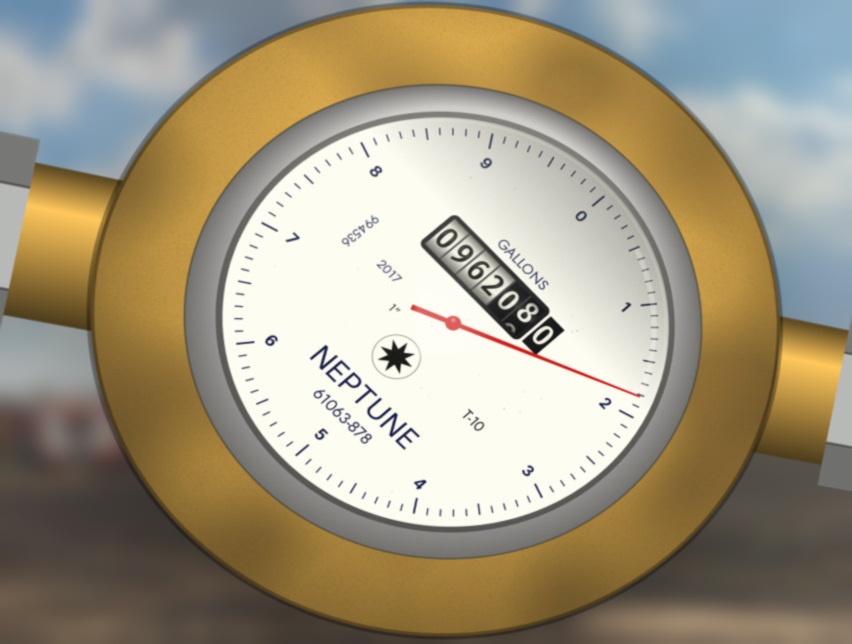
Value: 962081.8 gal
